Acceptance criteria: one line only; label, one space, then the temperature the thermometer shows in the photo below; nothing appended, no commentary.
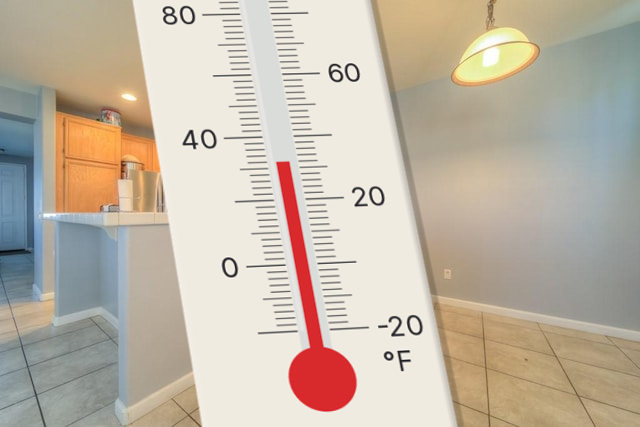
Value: 32 °F
